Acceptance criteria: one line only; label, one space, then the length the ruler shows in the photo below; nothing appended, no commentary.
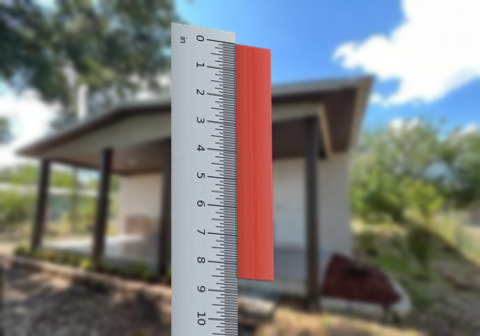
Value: 8.5 in
